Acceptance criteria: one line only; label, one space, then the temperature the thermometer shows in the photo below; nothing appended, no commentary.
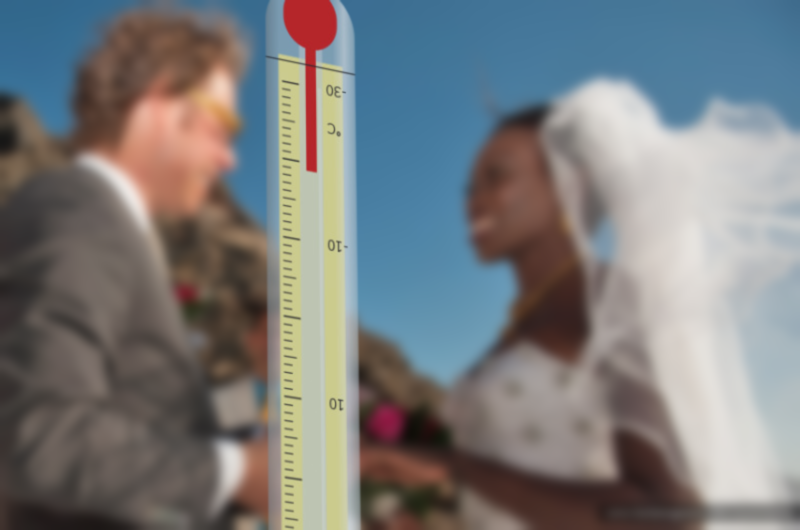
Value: -19 °C
